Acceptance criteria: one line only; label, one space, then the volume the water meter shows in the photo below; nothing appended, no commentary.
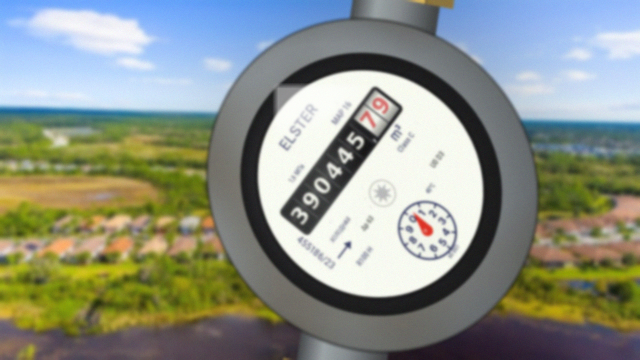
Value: 390445.790 m³
